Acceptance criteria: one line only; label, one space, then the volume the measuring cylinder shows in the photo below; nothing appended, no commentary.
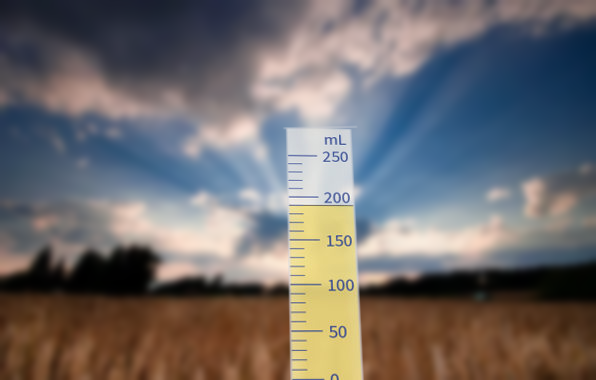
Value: 190 mL
